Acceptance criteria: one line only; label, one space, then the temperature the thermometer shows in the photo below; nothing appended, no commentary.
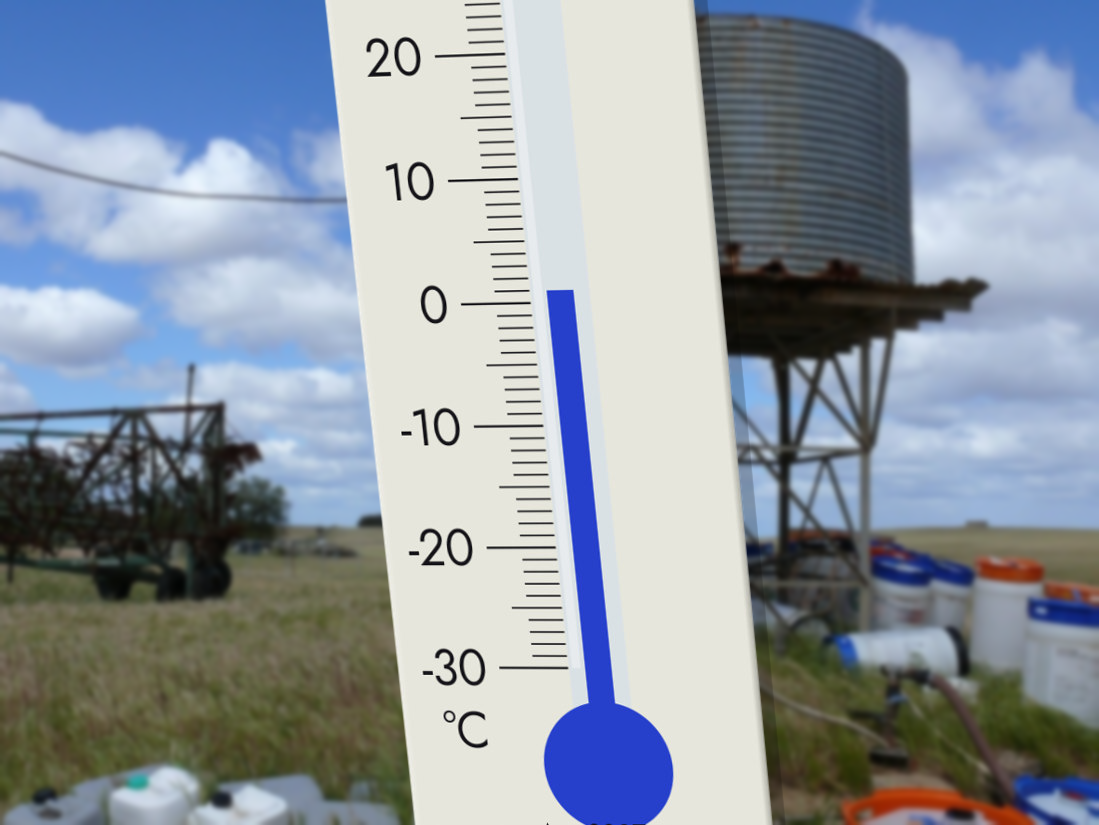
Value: 1 °C
